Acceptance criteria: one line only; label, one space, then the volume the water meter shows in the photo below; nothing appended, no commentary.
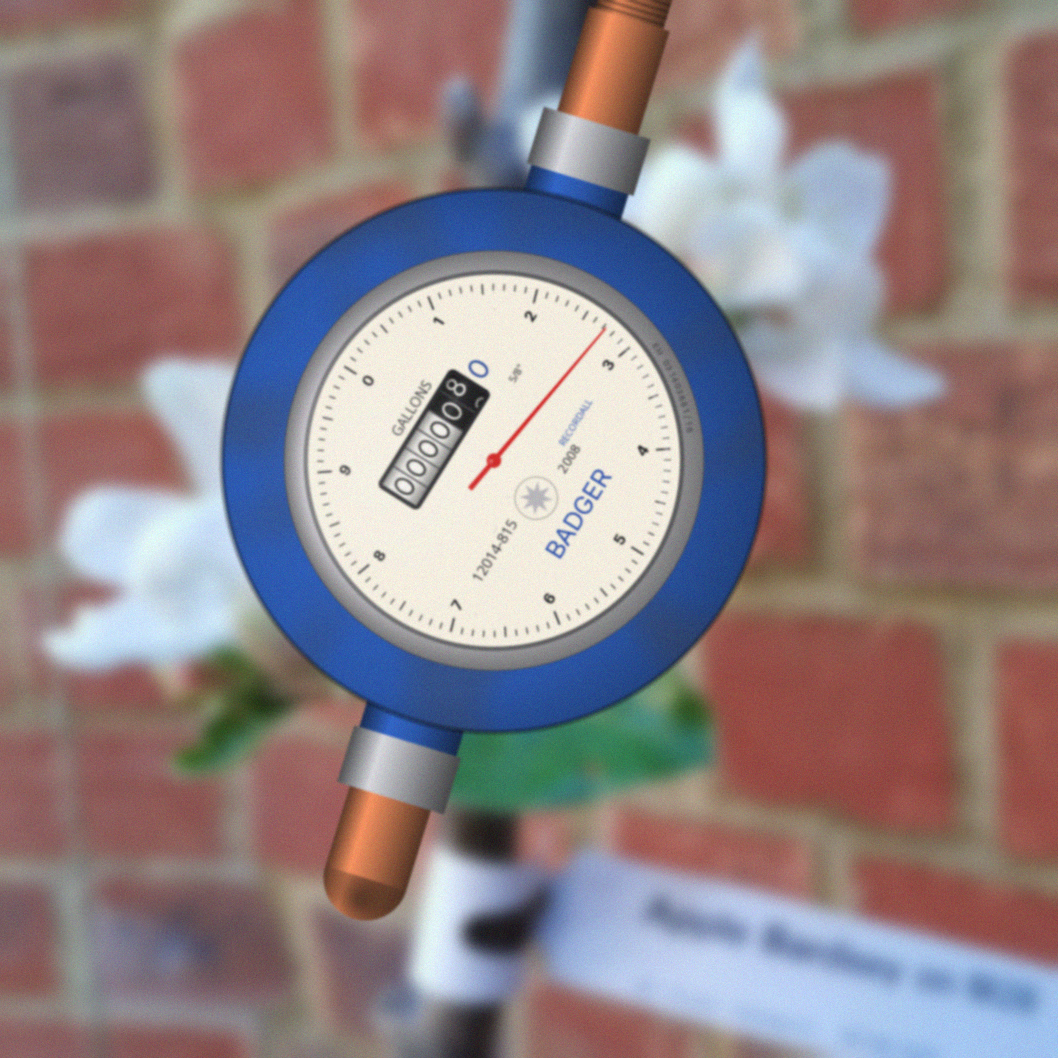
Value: 82.7 gal
